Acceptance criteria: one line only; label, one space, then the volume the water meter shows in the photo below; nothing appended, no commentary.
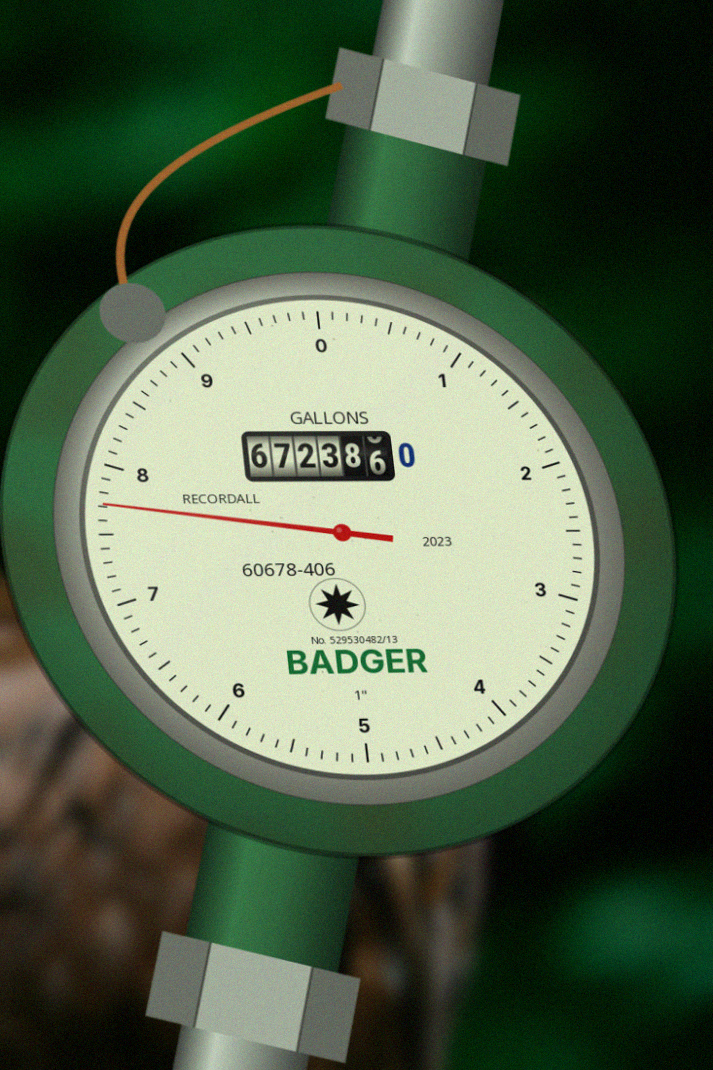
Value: 6723857.7 gal
